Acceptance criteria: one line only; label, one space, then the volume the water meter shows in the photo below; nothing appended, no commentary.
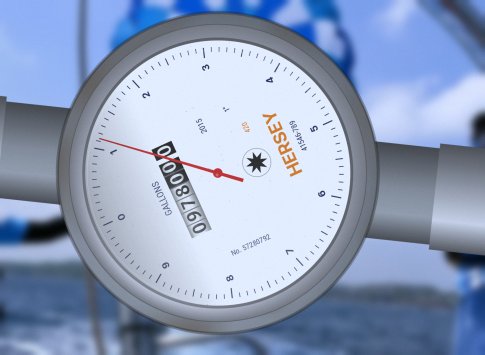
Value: 978001.1 gal
